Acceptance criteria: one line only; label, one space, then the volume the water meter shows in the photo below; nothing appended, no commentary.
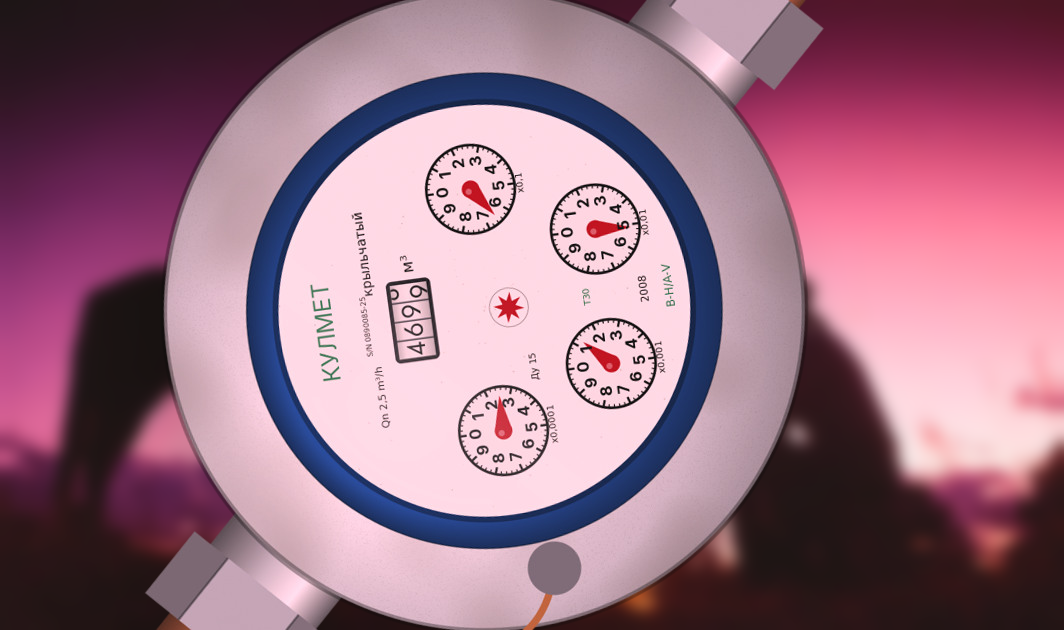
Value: 4698.6512 m³
